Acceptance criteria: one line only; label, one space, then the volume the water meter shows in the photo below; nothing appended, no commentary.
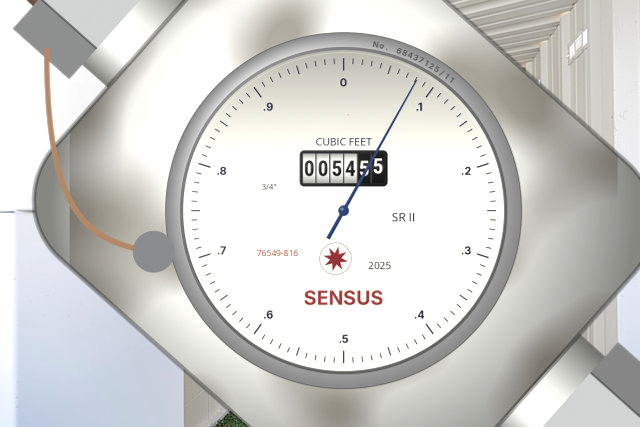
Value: 5455.08 ft³
